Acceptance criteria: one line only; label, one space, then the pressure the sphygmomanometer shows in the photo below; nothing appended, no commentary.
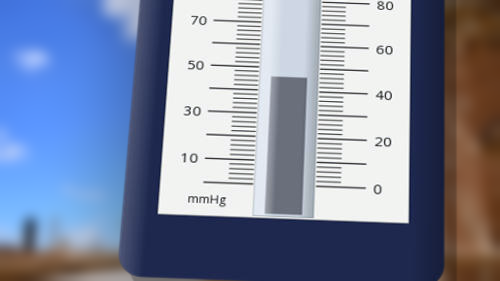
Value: 46 mmHg
